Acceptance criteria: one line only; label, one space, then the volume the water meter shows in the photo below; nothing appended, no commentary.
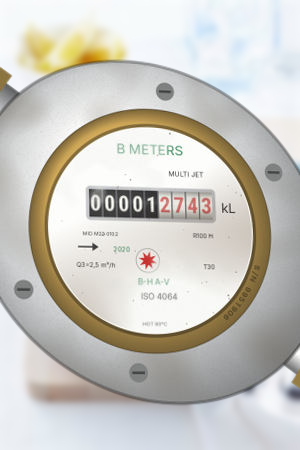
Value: 1.2743 kL
